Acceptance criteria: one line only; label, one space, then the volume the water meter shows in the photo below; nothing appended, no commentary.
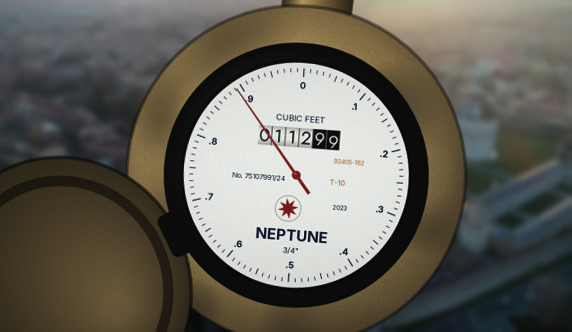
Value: 11298.89 ft³
